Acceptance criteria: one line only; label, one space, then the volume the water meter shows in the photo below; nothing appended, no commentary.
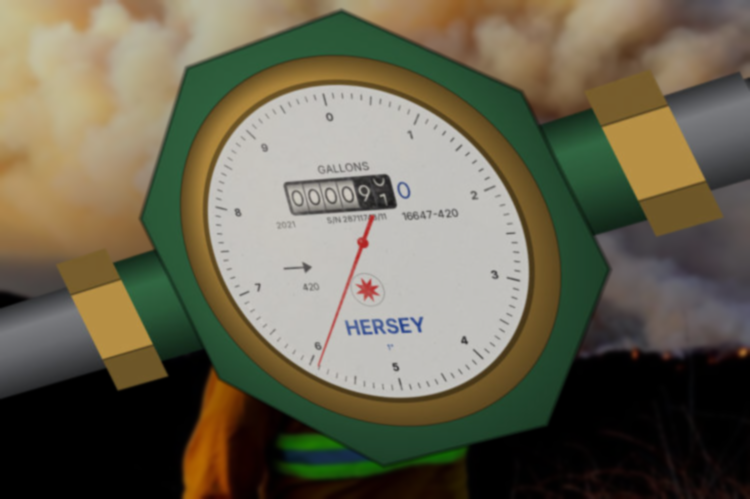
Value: 905.9 gal
